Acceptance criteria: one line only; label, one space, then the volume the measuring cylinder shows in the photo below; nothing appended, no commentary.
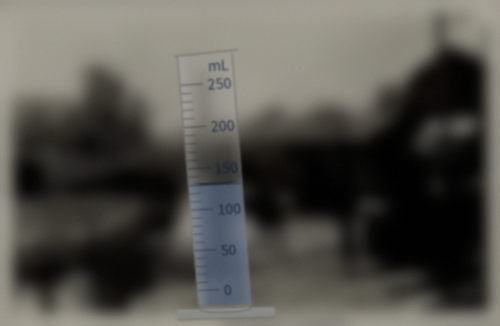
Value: 130 mL
